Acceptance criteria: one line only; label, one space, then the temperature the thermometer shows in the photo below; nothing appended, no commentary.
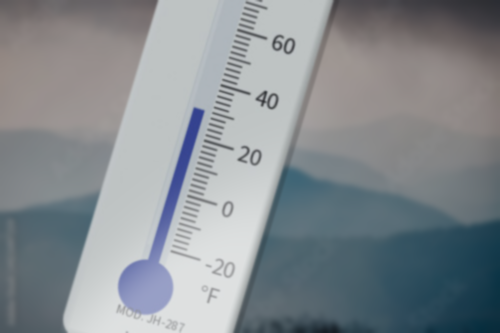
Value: 30 °F
